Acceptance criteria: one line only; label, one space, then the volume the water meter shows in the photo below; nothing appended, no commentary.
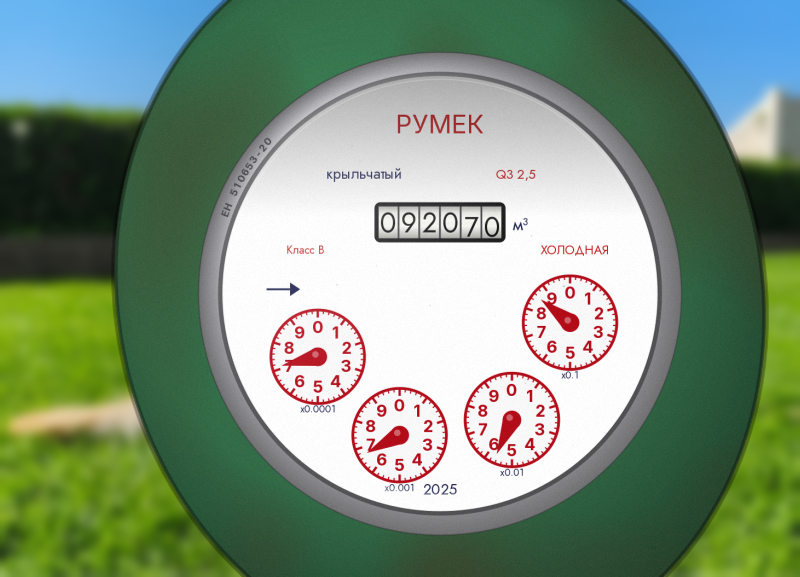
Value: 92069.8567 m³
